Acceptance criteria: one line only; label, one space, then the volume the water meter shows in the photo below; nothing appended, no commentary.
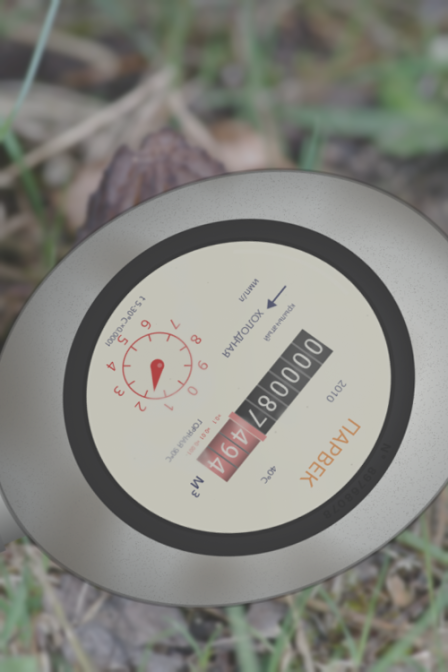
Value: 87.4941 m³
